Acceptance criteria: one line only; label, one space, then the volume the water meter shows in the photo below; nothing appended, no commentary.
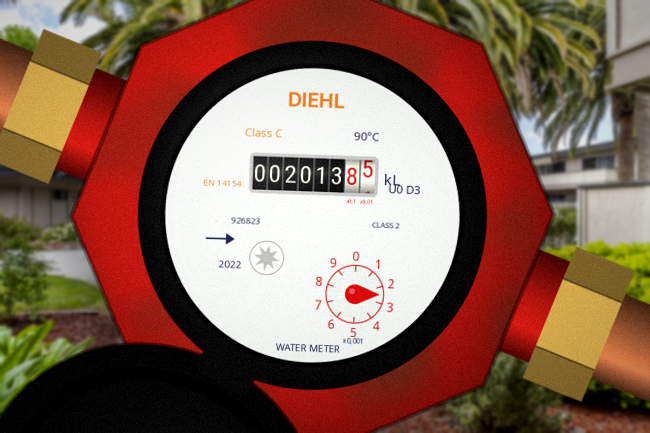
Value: 2013.852 kL
